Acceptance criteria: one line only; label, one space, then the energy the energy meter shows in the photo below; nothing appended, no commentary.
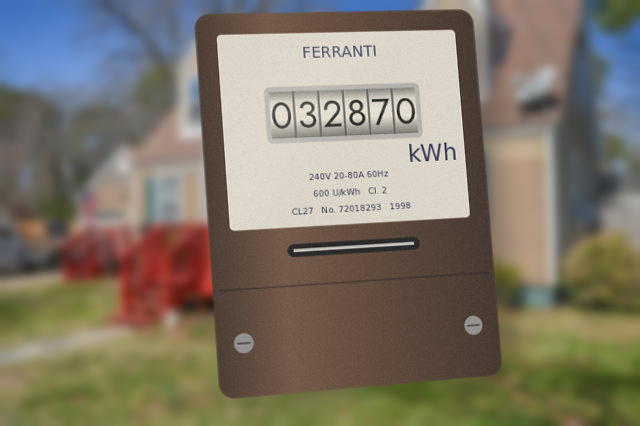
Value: 32870 kWh
